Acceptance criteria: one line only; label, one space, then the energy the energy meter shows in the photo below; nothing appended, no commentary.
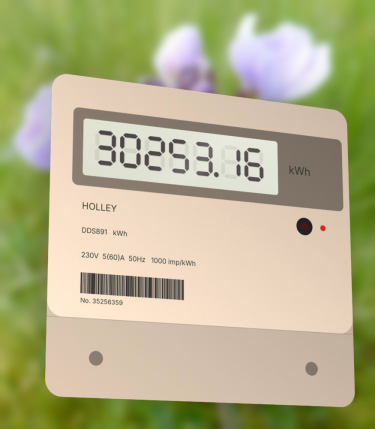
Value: 30253.16 kWh
